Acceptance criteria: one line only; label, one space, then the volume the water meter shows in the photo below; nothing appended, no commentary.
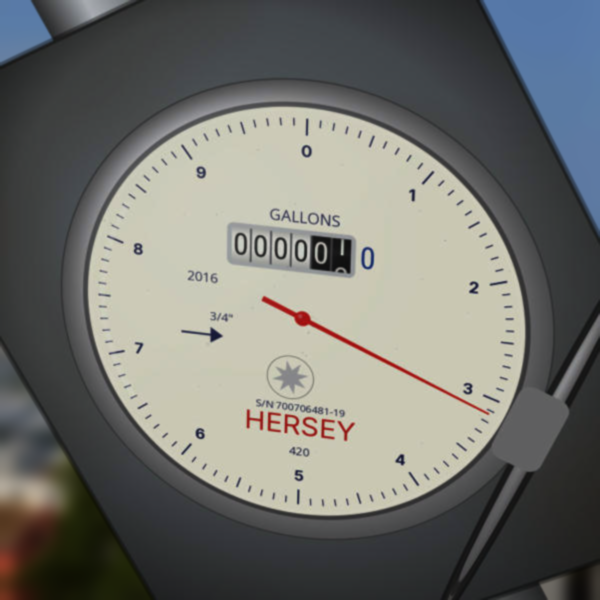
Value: 13.1 gal
